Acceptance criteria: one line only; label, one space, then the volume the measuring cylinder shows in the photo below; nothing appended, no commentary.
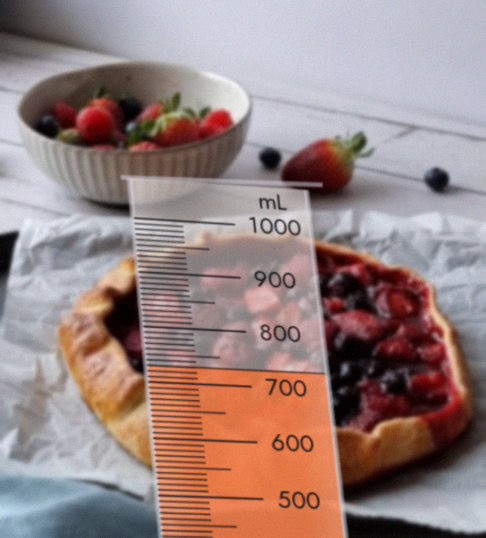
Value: 730 mL
